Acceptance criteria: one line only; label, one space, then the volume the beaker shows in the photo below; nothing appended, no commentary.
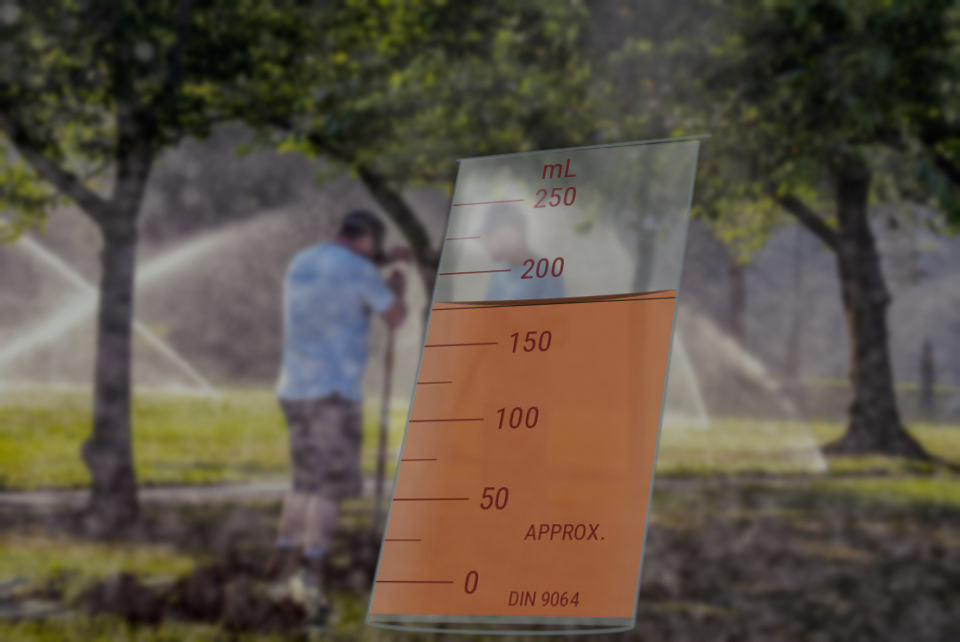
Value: 175 mL
